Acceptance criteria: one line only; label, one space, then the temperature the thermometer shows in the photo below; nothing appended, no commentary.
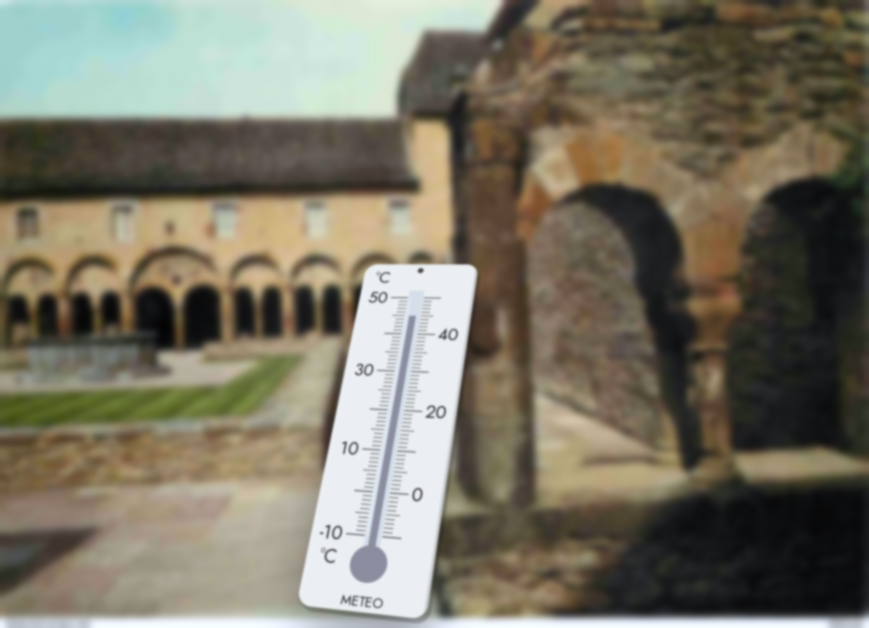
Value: 45 °C
